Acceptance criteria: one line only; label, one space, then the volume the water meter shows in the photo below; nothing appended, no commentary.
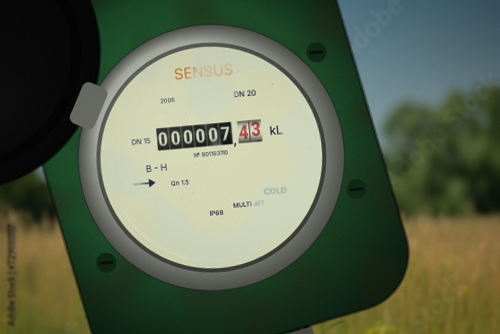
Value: 7.43 kL
